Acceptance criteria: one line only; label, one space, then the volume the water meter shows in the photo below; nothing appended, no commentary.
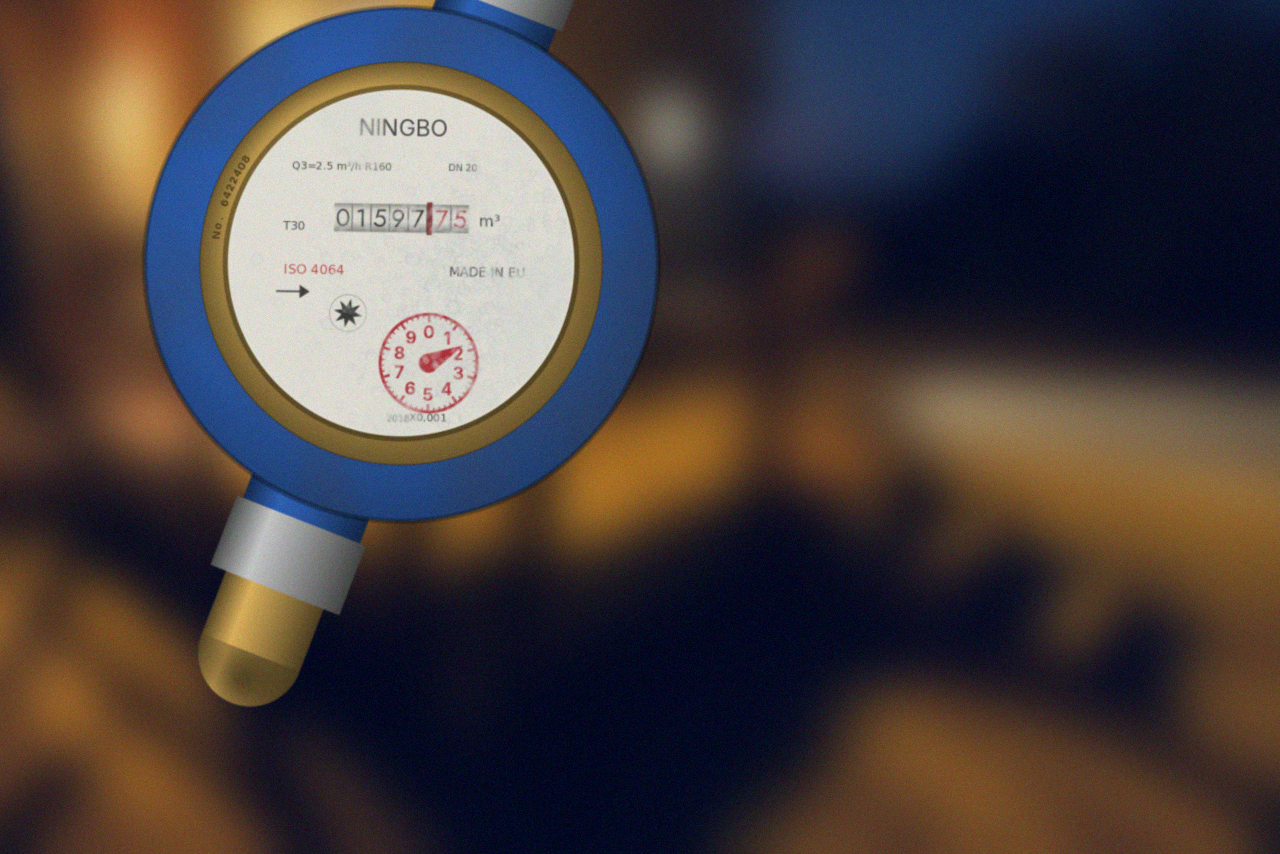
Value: 1597.751 m³
